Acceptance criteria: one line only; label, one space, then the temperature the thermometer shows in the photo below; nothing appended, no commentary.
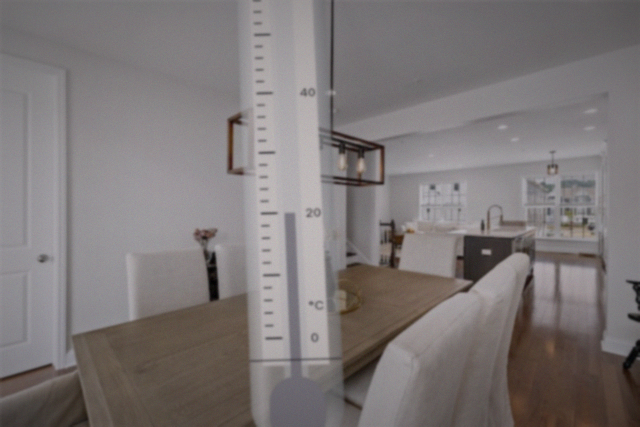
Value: 20 °C
